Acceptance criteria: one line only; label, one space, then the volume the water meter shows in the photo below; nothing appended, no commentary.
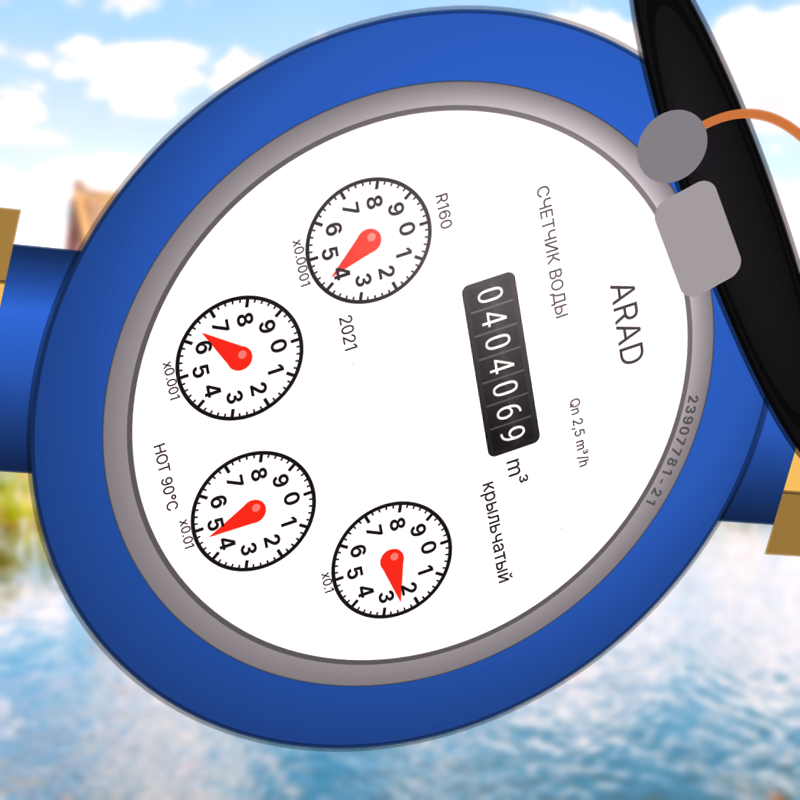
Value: 404069.2464 m³
